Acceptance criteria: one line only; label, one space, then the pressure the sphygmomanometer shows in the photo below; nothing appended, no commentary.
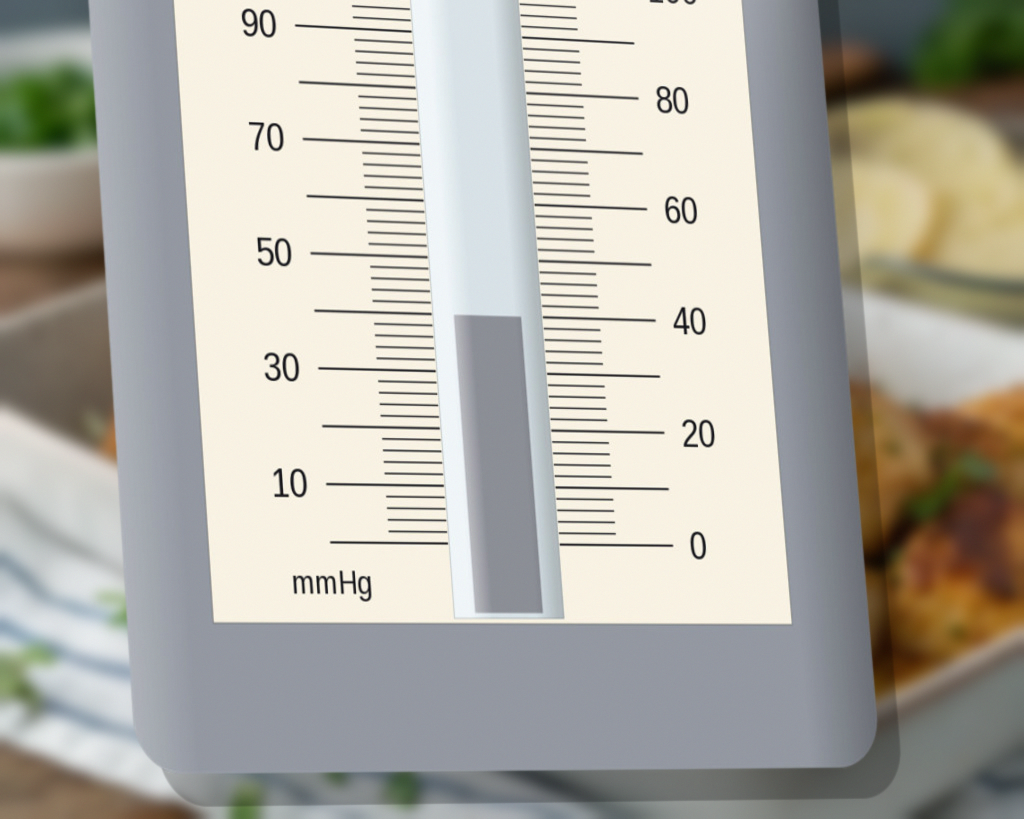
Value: 40 mmHg
